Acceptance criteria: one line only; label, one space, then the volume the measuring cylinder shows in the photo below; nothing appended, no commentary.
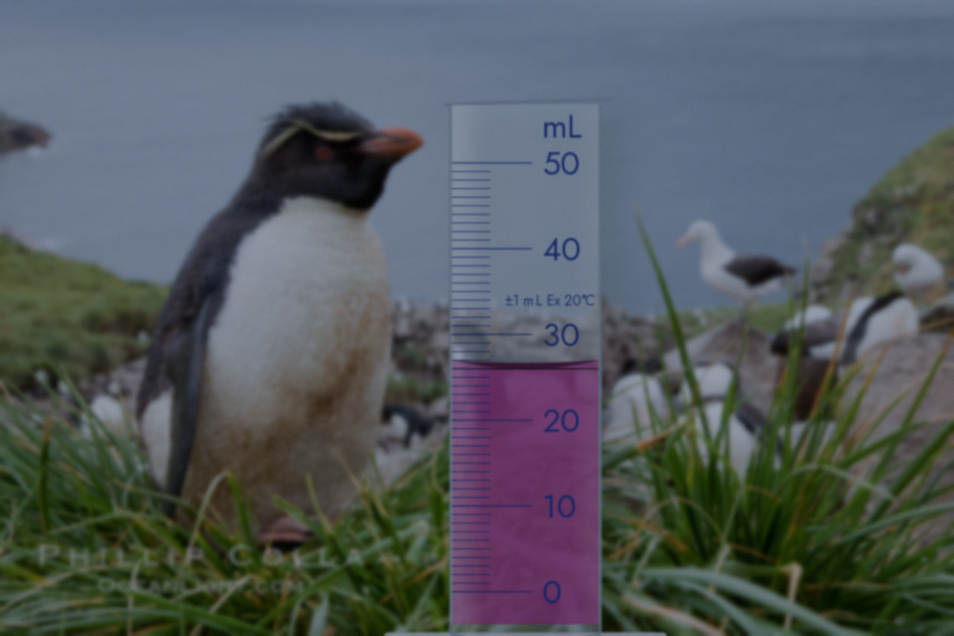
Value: 26 mL
